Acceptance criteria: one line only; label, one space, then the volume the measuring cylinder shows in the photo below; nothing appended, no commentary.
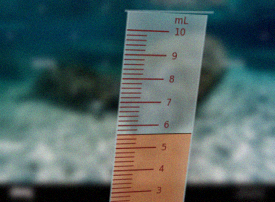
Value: 5.6 mL
